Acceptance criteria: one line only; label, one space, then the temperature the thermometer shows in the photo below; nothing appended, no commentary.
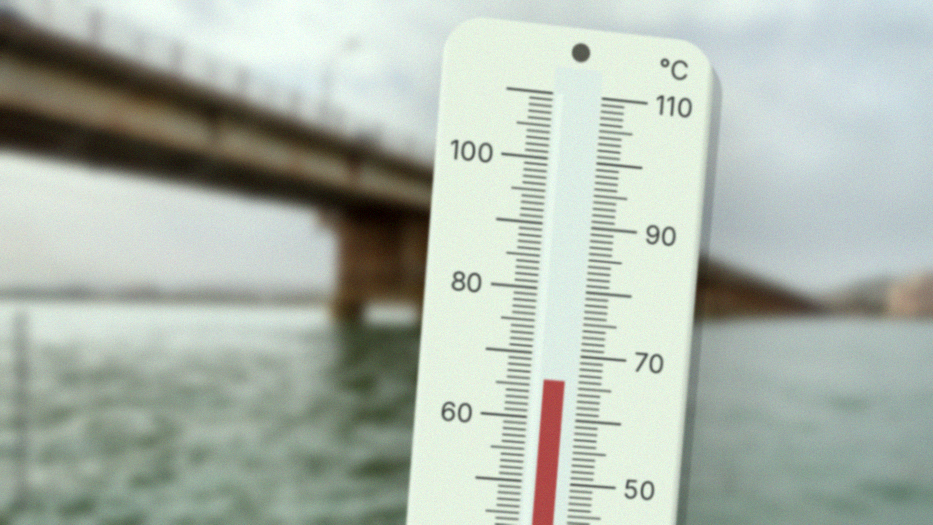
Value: 66 °C
